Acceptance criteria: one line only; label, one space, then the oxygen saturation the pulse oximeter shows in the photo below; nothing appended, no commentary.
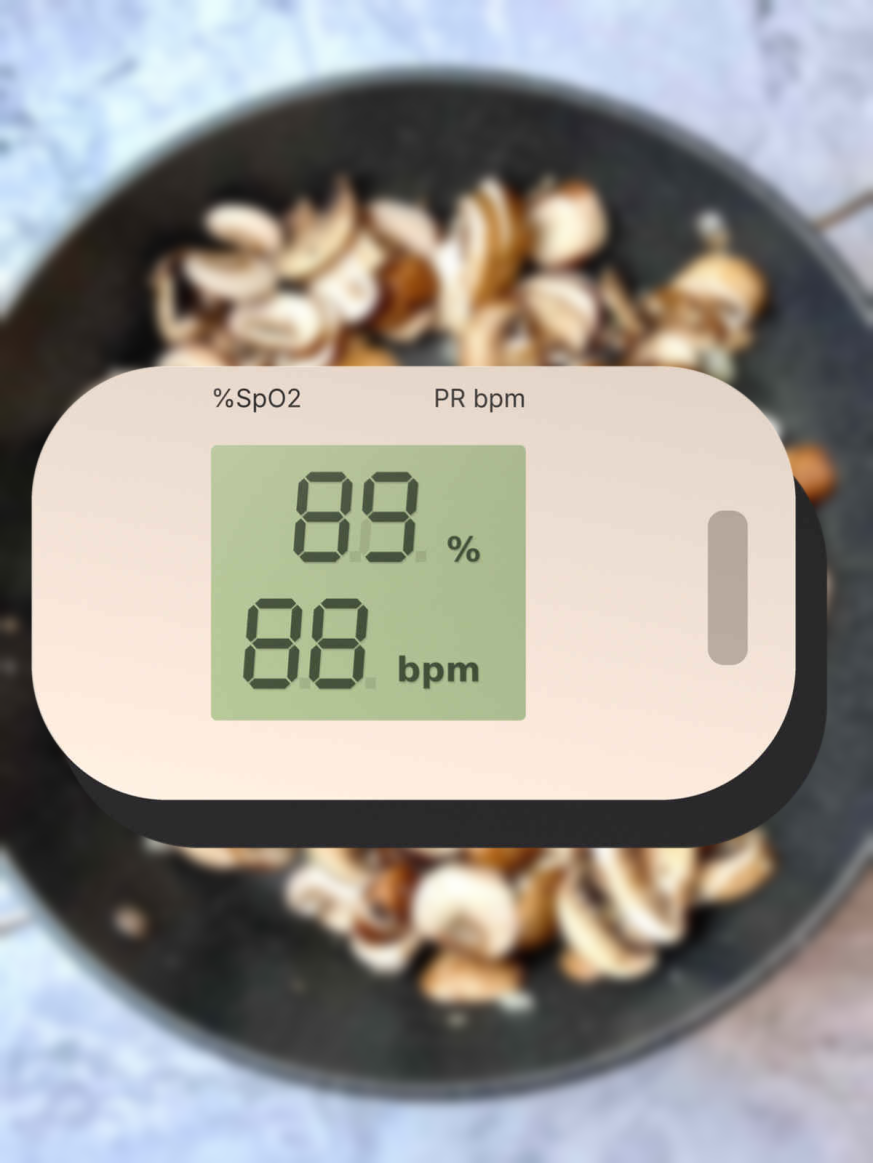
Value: 89 %
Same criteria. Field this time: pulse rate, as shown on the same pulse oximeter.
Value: 88 bpm
